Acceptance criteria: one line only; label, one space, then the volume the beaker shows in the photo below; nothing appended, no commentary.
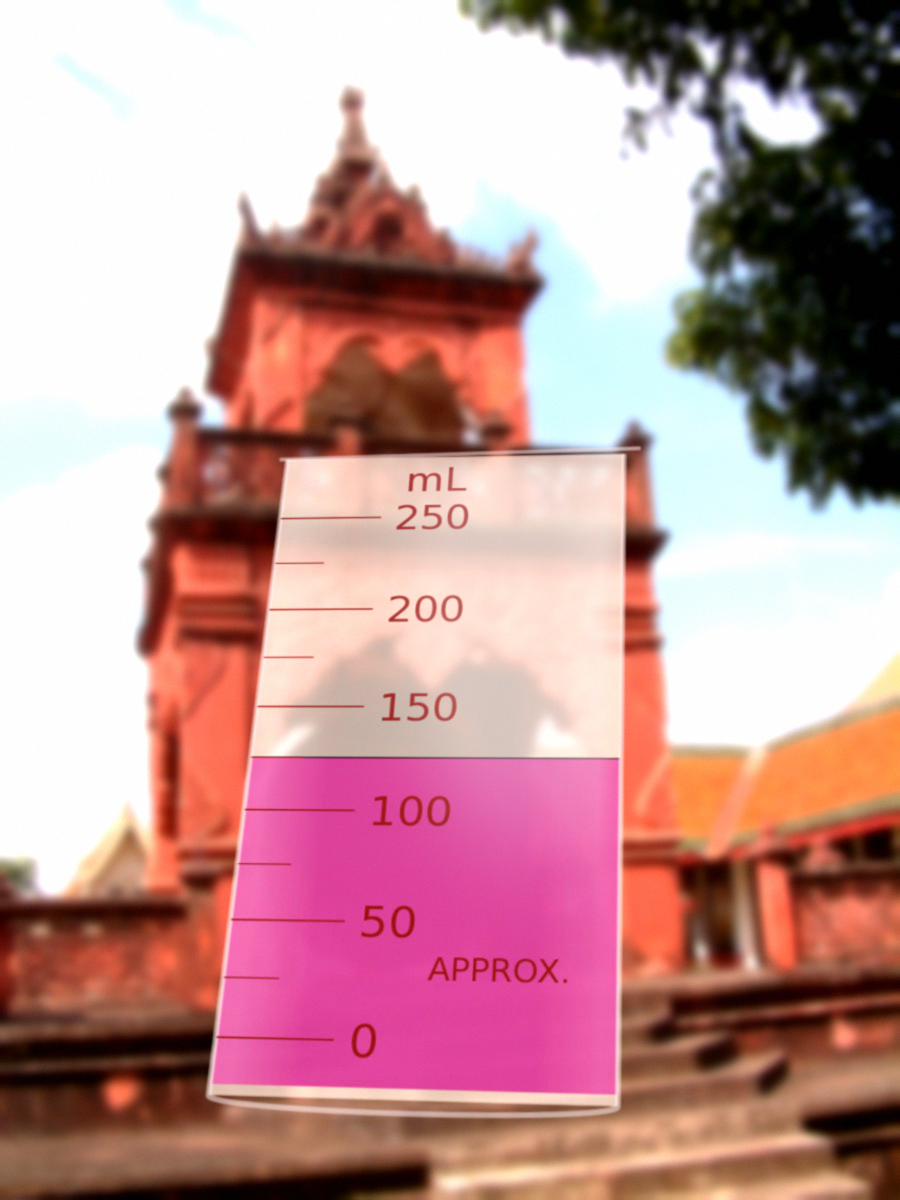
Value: 125 mL
